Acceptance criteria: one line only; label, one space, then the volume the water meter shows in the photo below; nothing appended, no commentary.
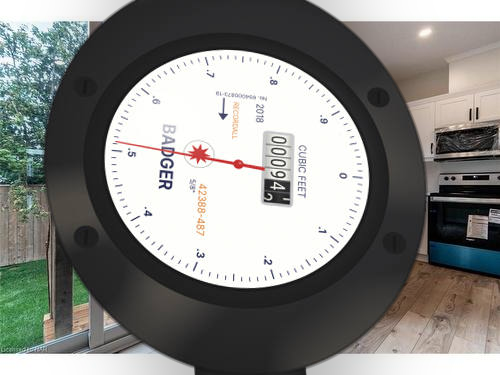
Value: 941.51 ft³
